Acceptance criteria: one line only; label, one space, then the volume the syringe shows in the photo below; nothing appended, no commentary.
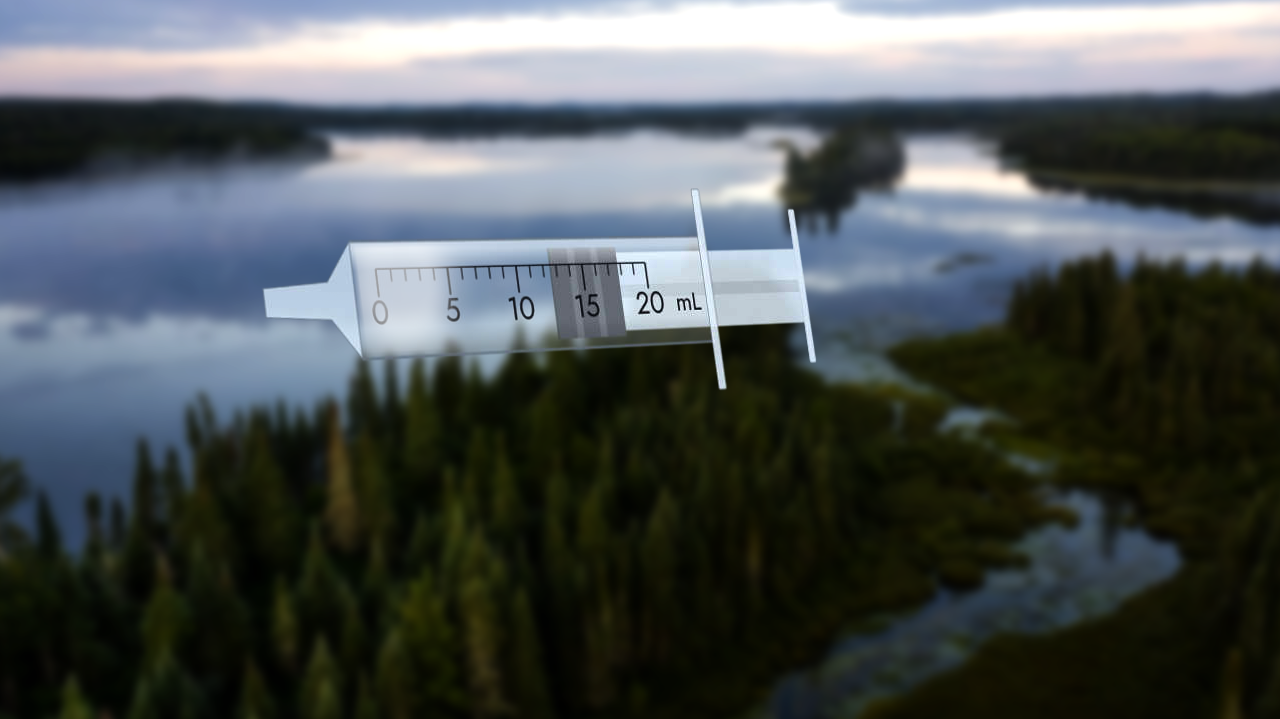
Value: 12.5 mL
